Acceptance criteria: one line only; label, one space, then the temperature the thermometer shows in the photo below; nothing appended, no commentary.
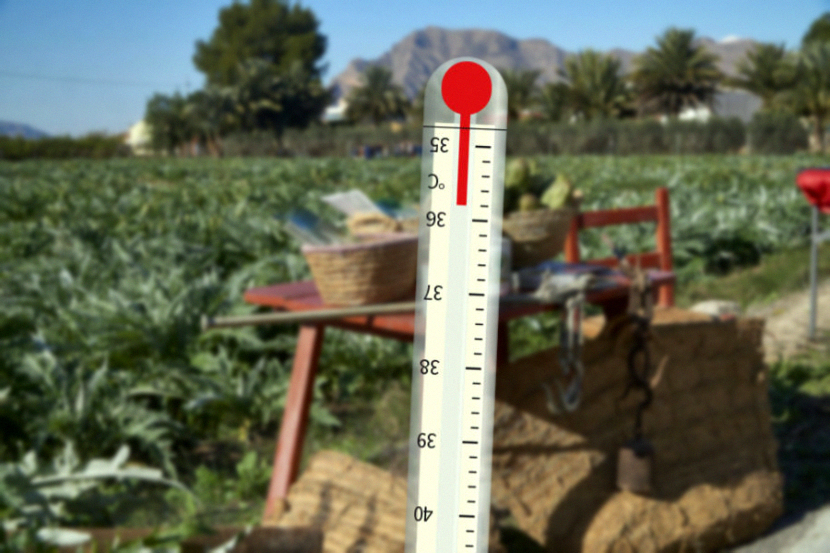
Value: 35.8 °C
